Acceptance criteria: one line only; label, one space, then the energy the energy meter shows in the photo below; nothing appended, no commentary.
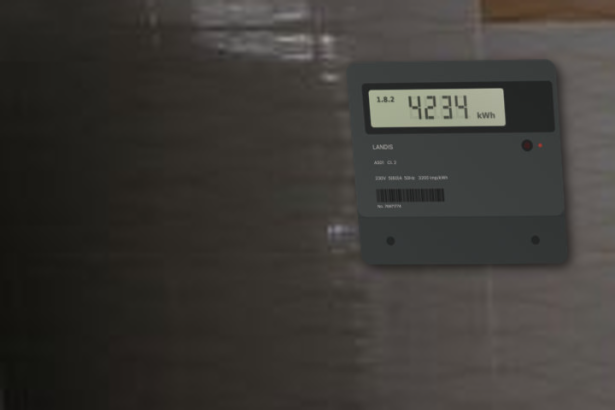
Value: 4234 kWh
